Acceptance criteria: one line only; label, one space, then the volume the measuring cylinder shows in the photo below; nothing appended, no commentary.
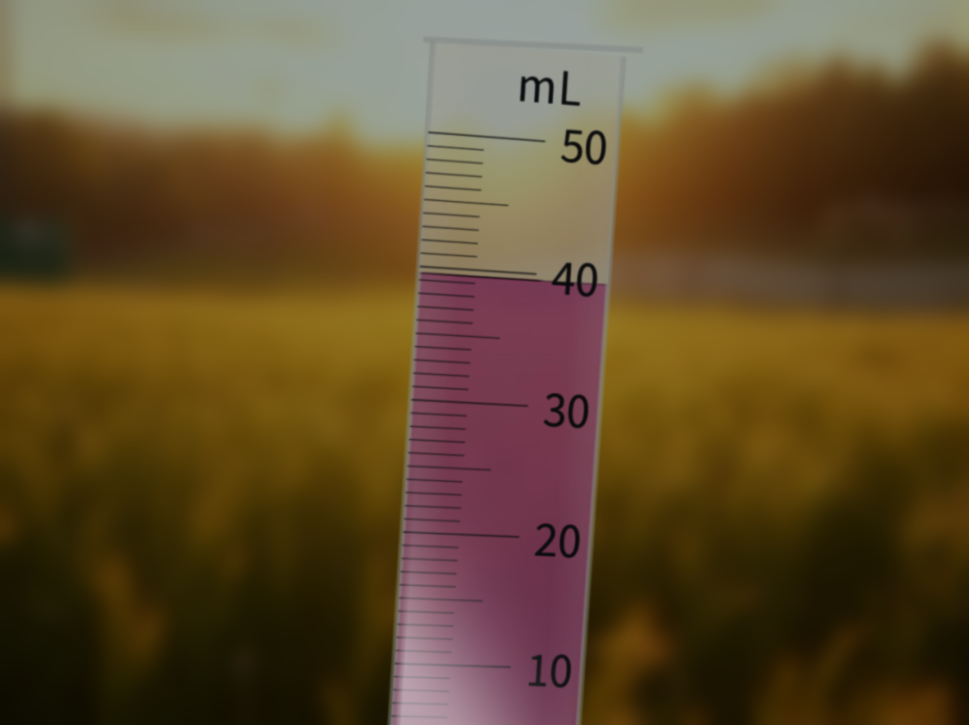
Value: 39.5 mL
